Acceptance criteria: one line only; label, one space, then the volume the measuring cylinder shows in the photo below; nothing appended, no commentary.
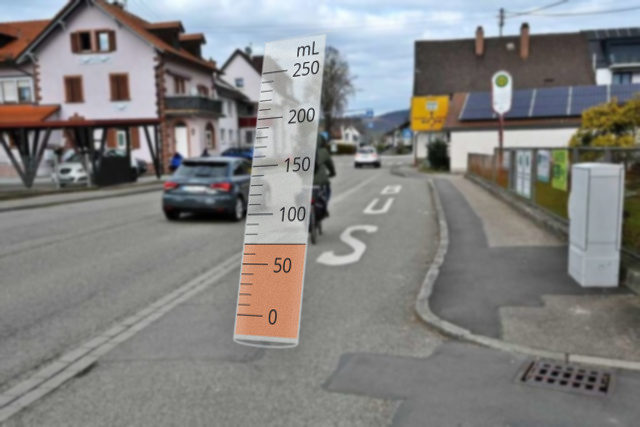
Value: 70 mL
